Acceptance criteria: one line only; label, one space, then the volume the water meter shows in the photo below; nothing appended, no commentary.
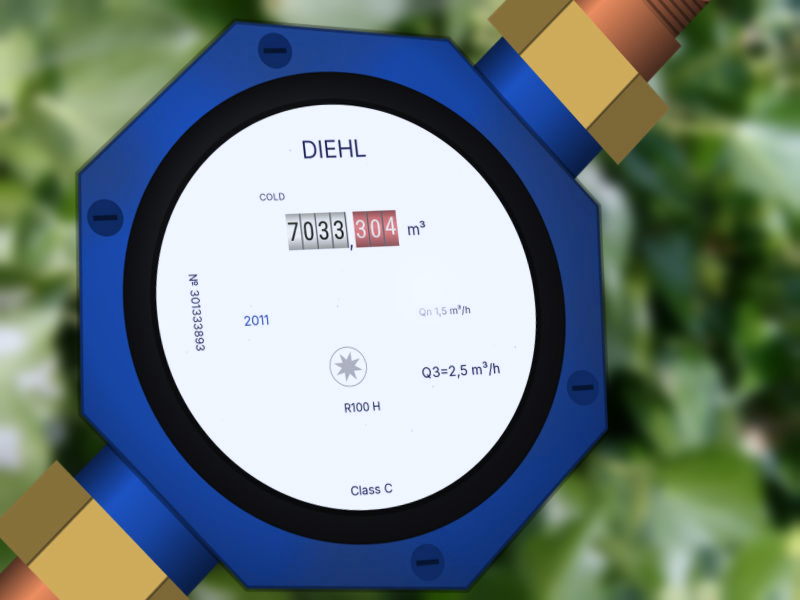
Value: 7033.304 m³
